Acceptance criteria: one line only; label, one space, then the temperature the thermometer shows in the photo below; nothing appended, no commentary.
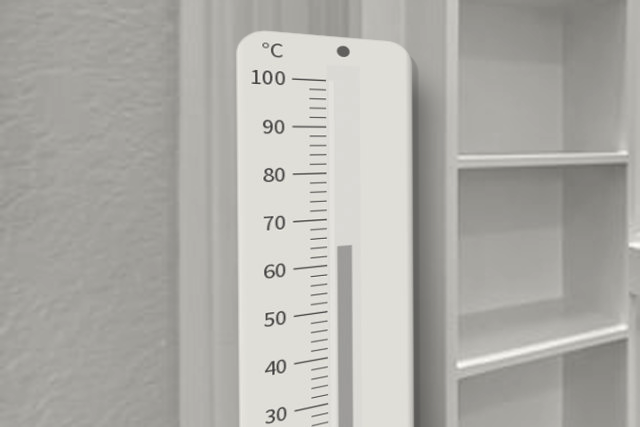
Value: 64 °C
